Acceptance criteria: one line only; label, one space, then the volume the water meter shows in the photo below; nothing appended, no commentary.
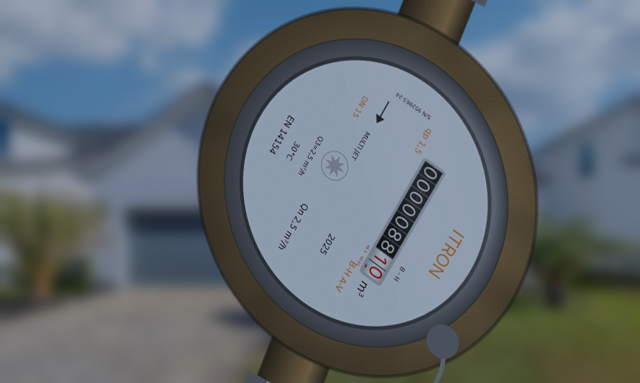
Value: 88.10 m³
